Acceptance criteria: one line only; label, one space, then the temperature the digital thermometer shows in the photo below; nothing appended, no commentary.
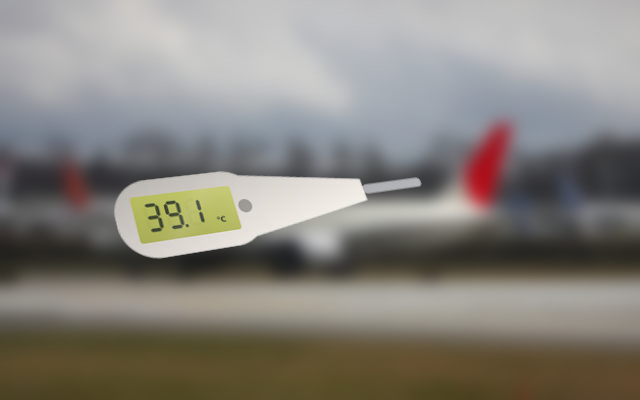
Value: 39.1 °C
